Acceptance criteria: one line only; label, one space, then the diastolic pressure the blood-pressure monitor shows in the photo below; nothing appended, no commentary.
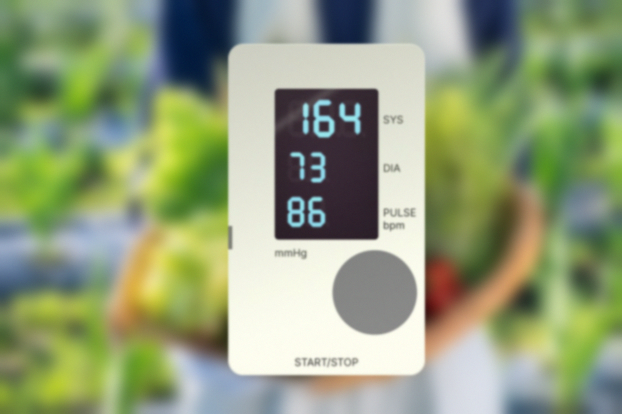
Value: 73 mmHg
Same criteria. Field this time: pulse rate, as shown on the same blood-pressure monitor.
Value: 86 bpm
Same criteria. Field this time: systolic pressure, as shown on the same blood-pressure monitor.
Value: 164 mmHg
